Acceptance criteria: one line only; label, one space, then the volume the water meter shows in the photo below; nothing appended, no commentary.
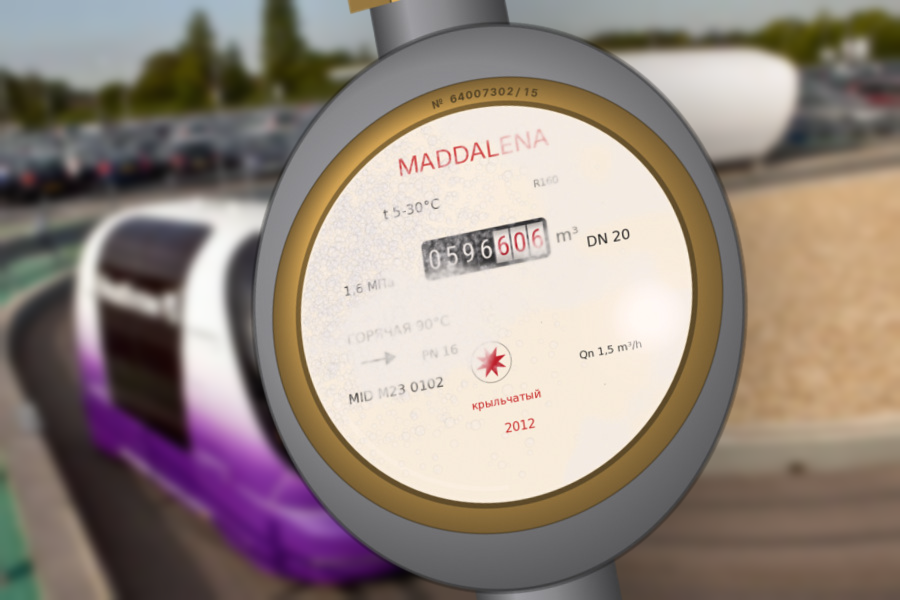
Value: 596.606 m³
